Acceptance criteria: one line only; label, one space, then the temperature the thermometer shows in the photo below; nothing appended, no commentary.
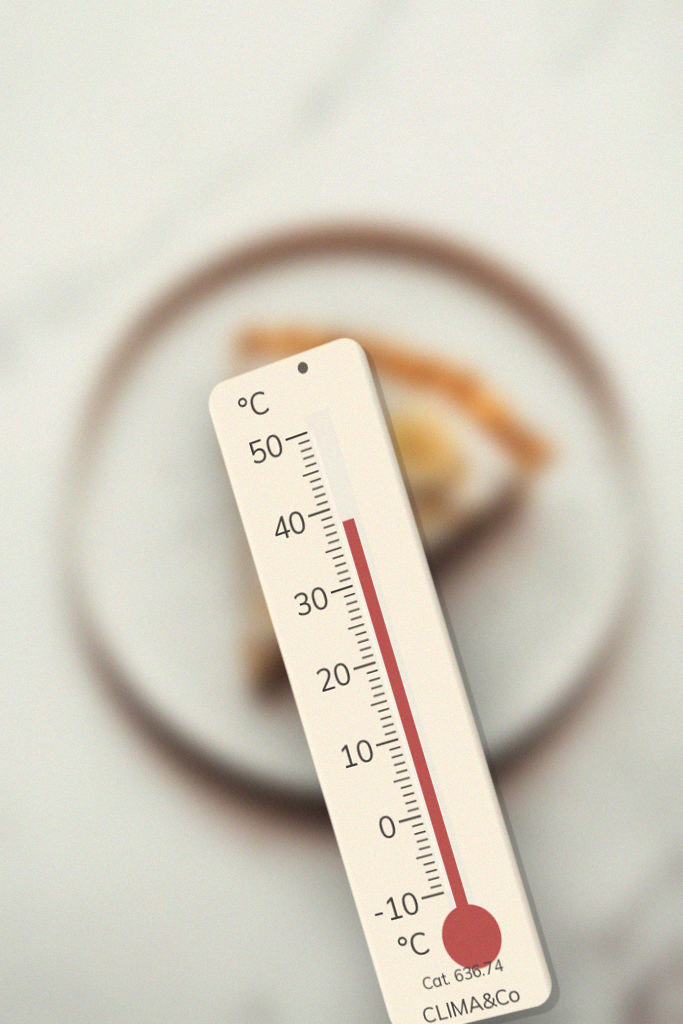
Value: 38 °C
